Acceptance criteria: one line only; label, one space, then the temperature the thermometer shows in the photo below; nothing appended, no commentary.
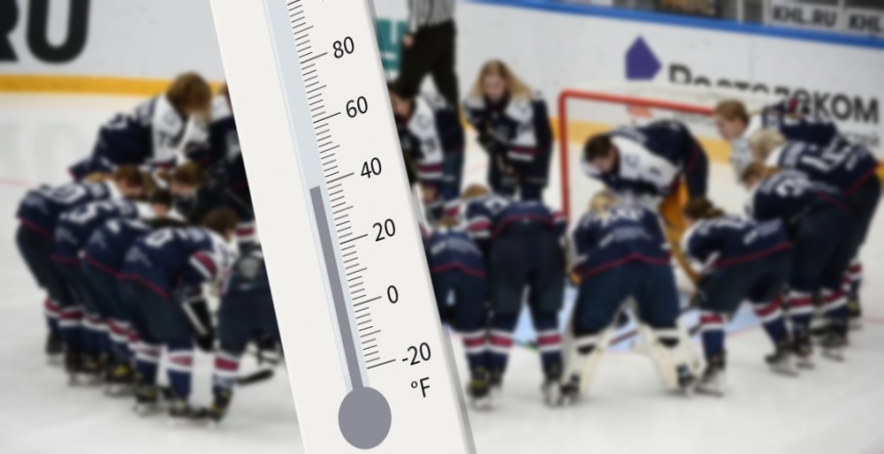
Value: 40 °F
